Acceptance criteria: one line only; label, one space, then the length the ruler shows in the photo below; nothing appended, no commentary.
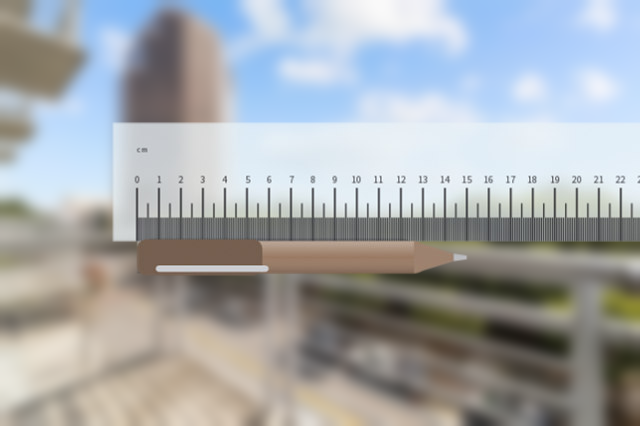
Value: 15 cm
